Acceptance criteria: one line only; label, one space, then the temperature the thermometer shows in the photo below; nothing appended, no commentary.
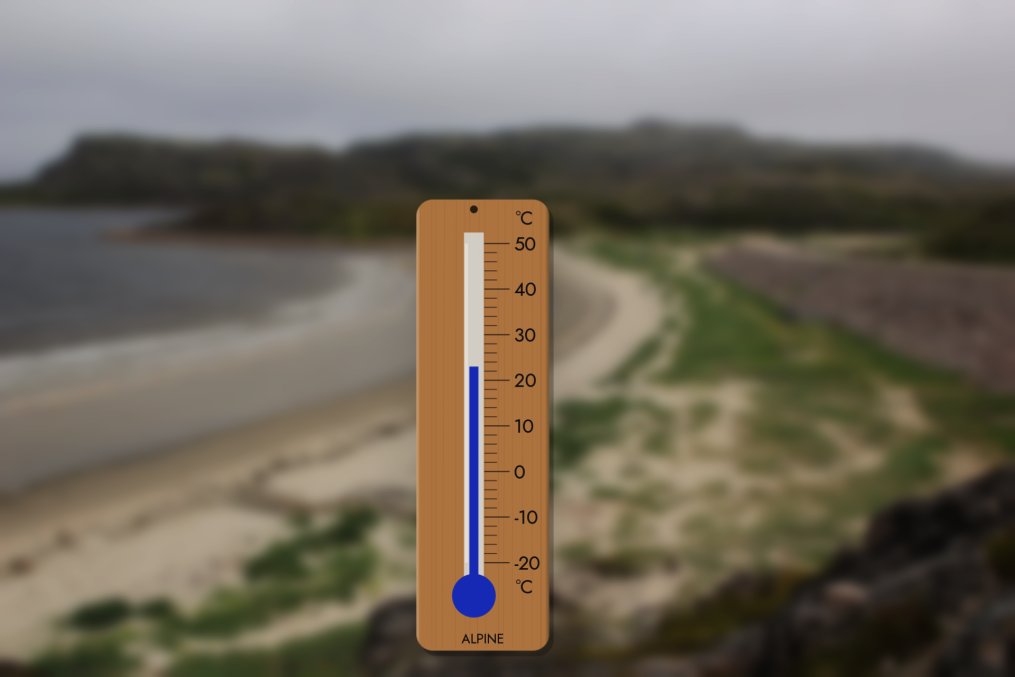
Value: 23 °C
